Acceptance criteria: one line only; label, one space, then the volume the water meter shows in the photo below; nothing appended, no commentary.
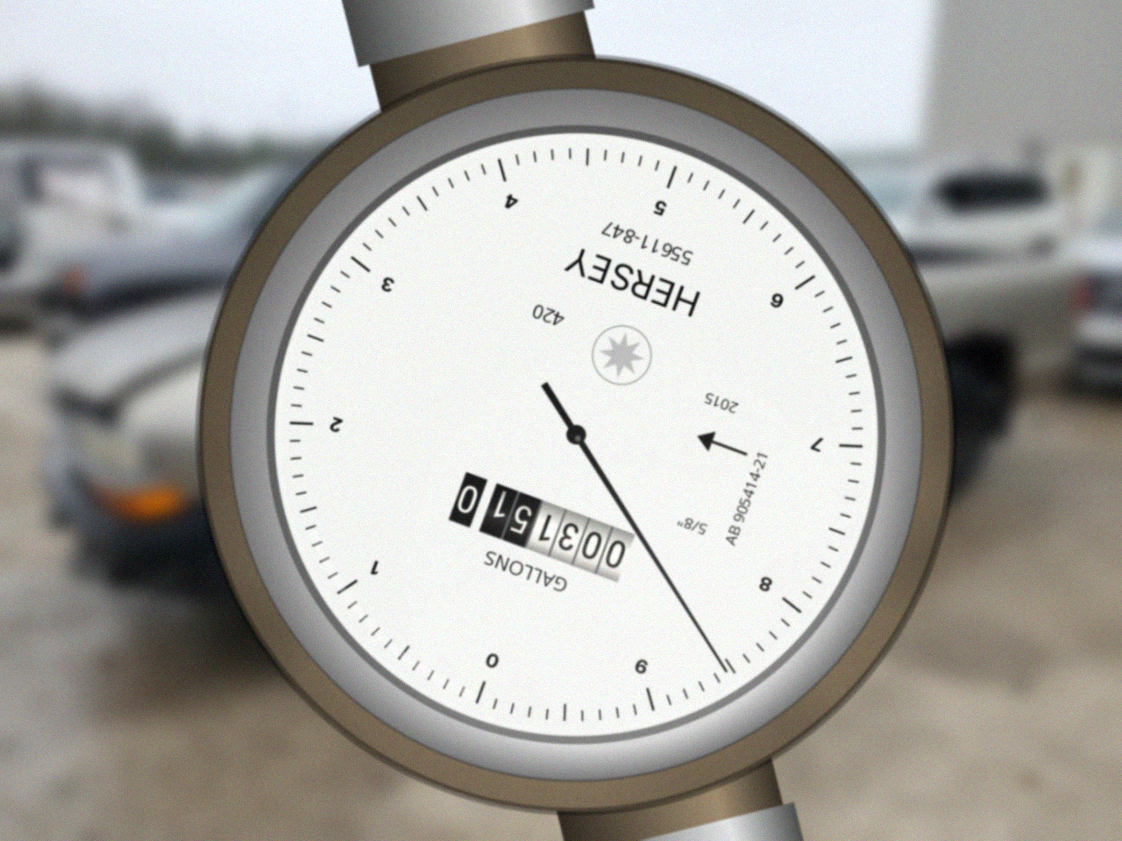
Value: 31508.5 gal
